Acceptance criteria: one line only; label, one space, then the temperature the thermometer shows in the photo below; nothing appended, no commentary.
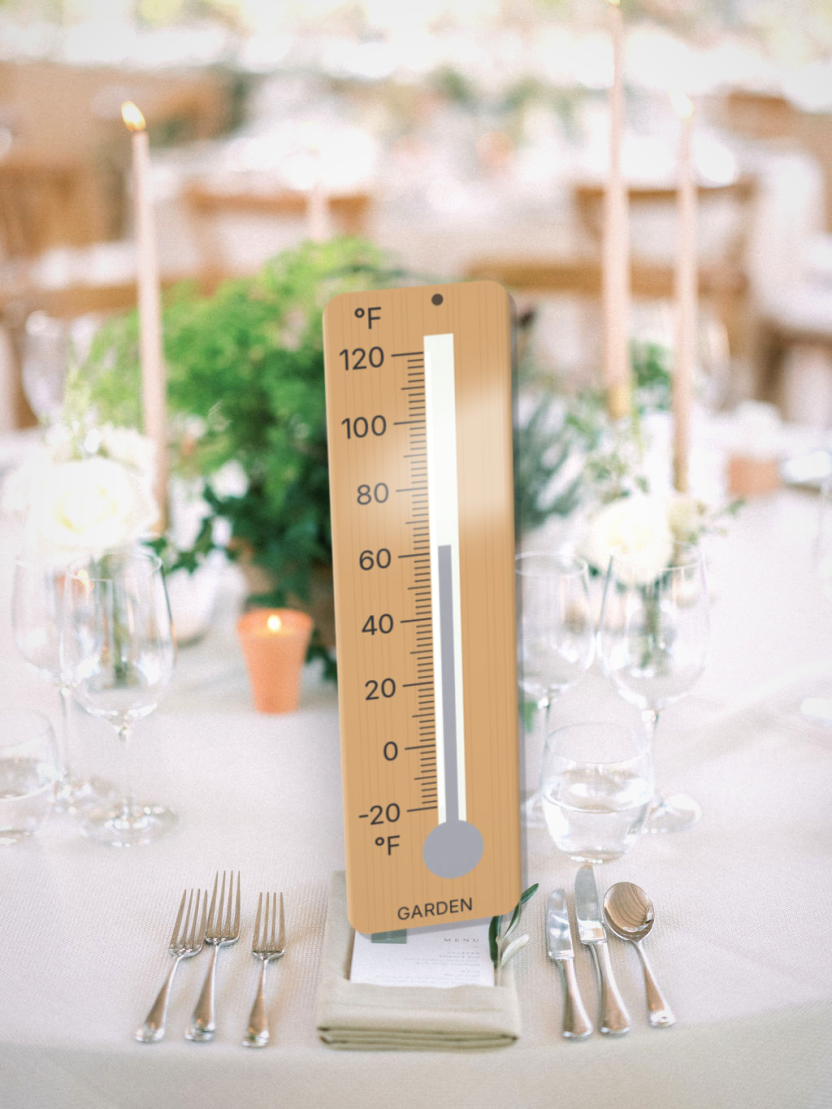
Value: 62 °F
